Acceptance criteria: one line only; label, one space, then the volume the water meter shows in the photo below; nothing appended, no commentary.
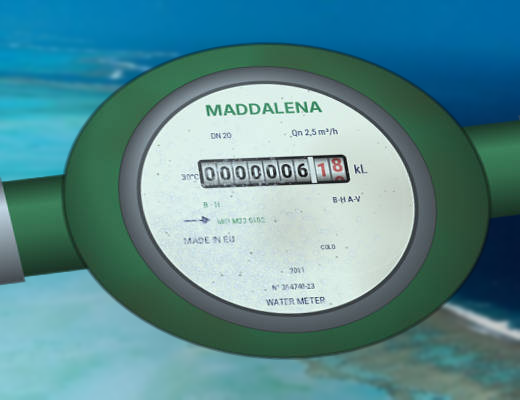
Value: 6.18 kL
